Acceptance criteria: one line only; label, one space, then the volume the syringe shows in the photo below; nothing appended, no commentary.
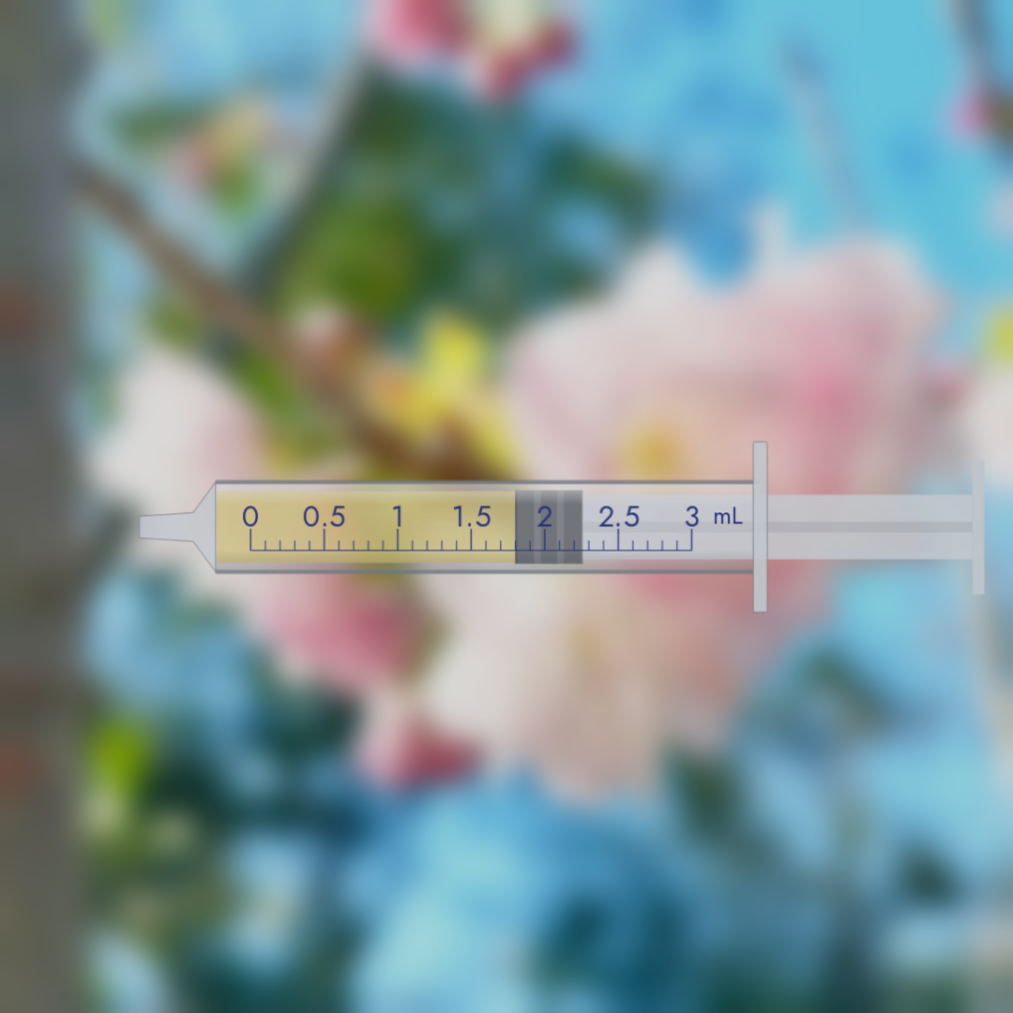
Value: 1.8 mL
